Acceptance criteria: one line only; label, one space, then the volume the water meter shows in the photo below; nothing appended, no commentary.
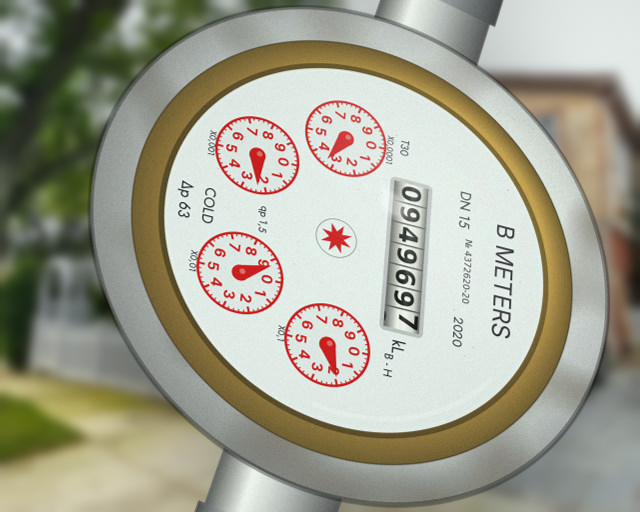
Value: 949697.1923 kL
